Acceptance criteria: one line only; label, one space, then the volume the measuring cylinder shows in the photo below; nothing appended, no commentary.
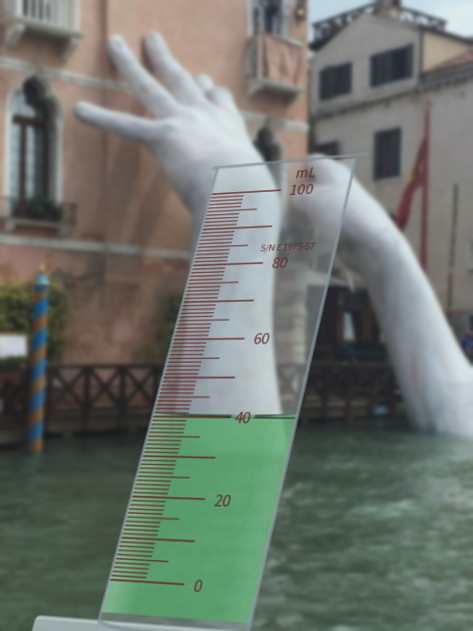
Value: 40 mL
